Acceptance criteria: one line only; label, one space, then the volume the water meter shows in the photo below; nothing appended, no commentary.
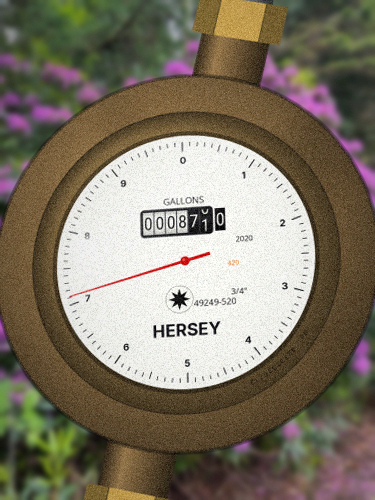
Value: 8707.1 gal
